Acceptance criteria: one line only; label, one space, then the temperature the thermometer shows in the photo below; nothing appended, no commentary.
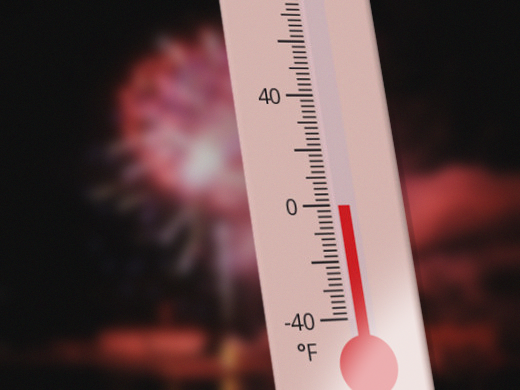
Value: 0 °F
